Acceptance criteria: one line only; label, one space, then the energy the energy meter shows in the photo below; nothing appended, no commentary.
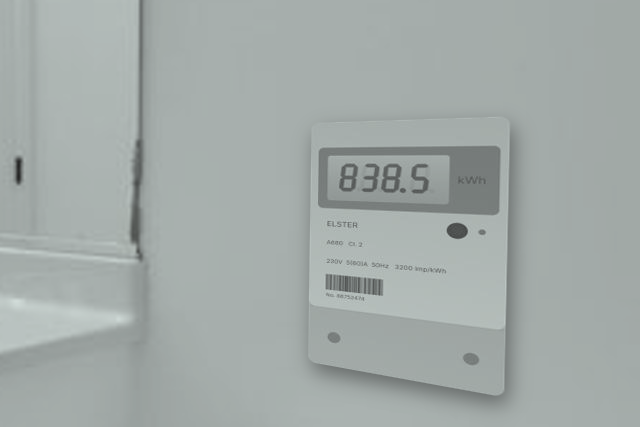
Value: 838.5 kWh
